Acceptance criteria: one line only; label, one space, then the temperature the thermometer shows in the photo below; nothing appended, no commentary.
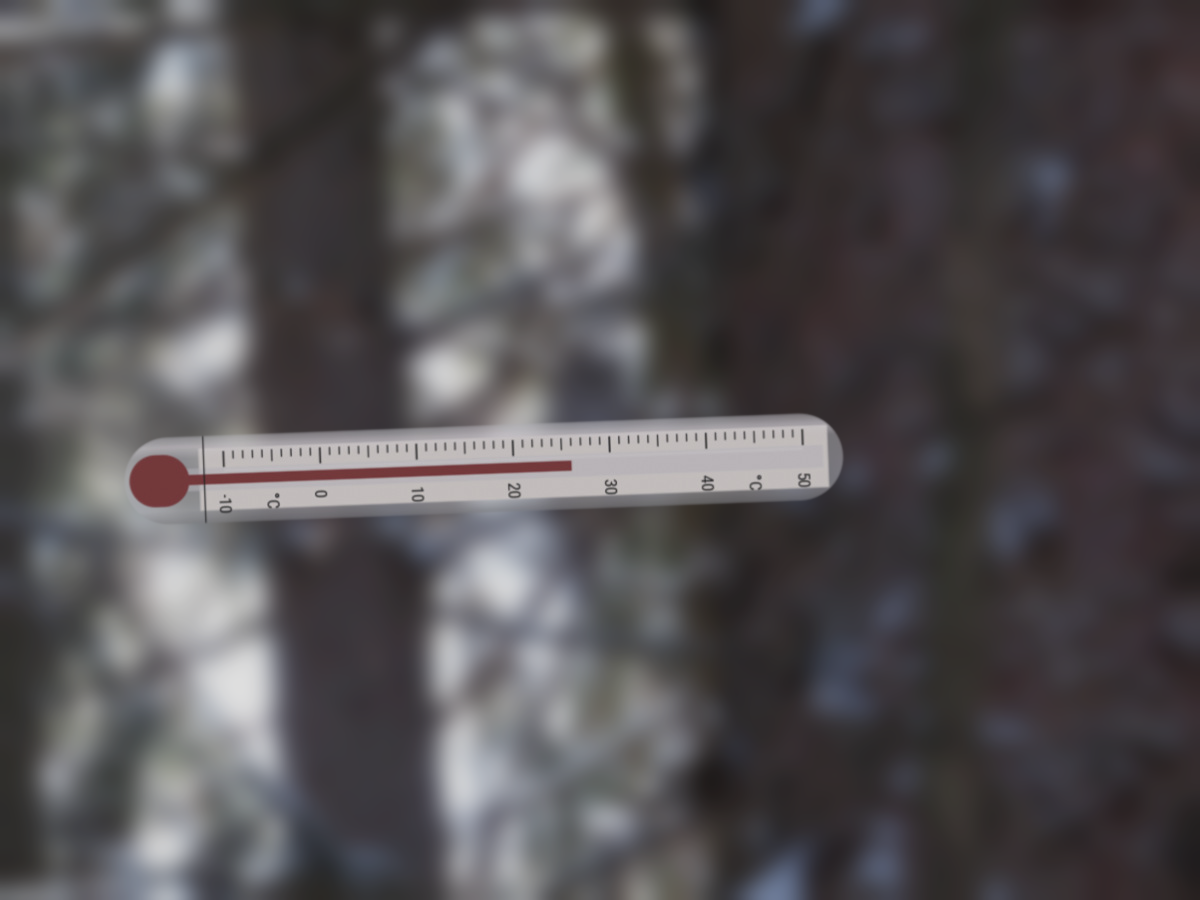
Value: 26 °C
